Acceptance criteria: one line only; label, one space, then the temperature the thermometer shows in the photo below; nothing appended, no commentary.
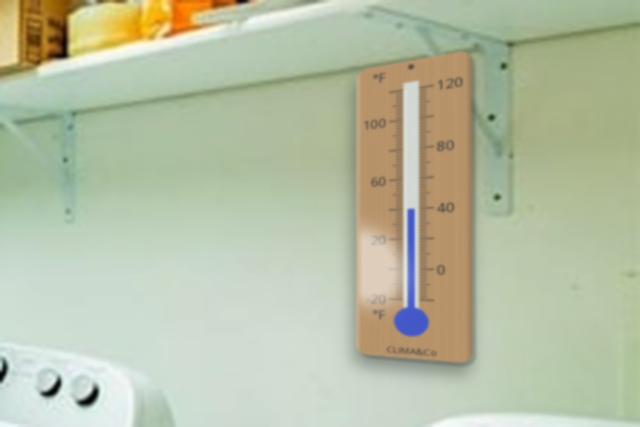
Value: 40 °F
